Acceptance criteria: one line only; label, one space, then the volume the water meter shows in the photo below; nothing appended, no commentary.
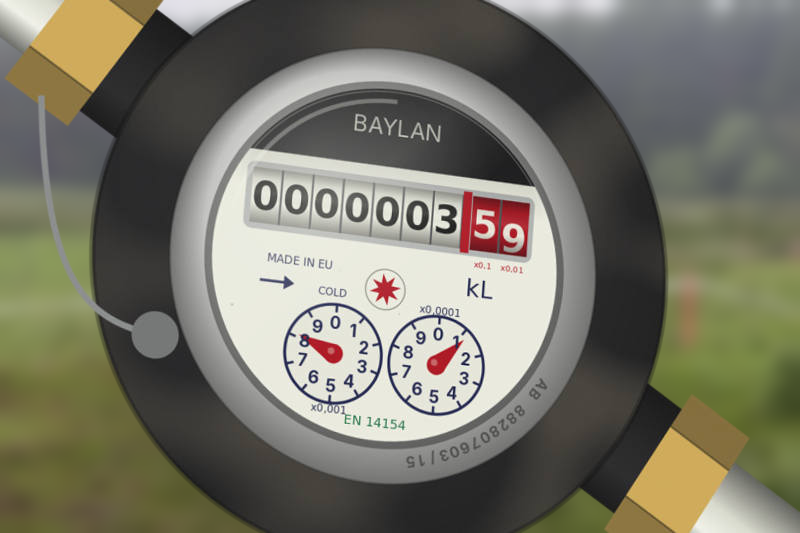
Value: 3.5881 kL
